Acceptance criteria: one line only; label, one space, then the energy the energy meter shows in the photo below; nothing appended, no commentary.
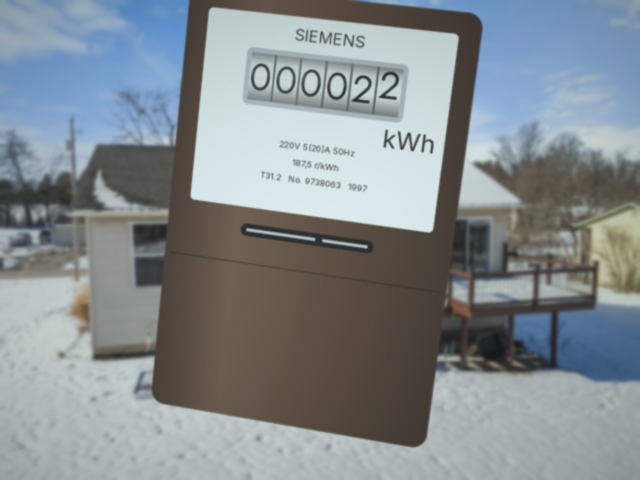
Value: 22 kWh
